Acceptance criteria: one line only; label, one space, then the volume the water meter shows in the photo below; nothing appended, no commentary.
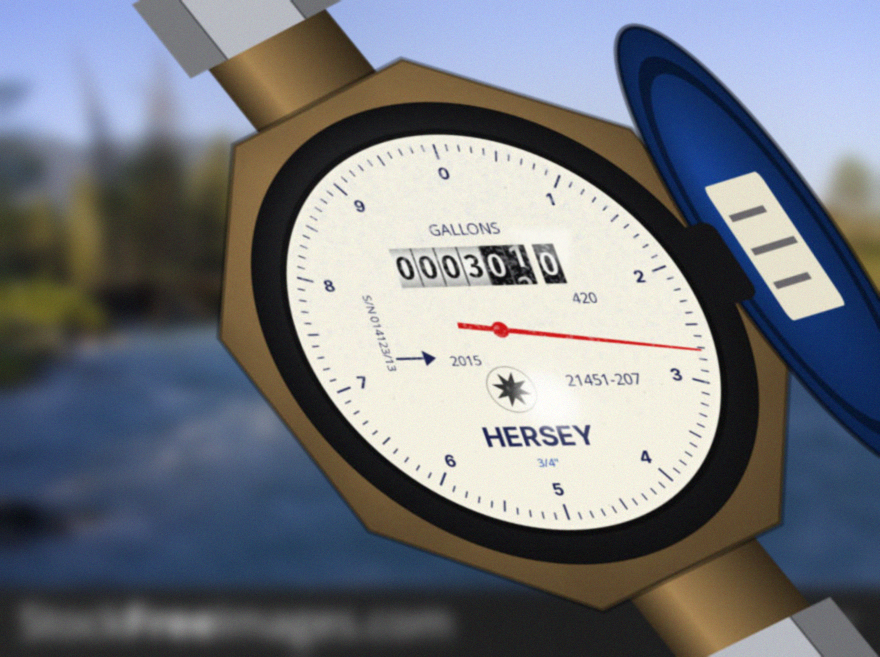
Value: 3012.7 gal
